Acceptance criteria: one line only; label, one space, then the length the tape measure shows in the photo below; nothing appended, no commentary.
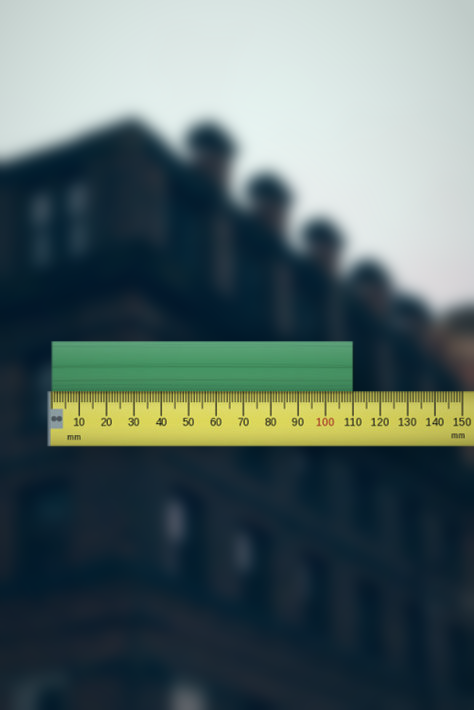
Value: 110 mm
